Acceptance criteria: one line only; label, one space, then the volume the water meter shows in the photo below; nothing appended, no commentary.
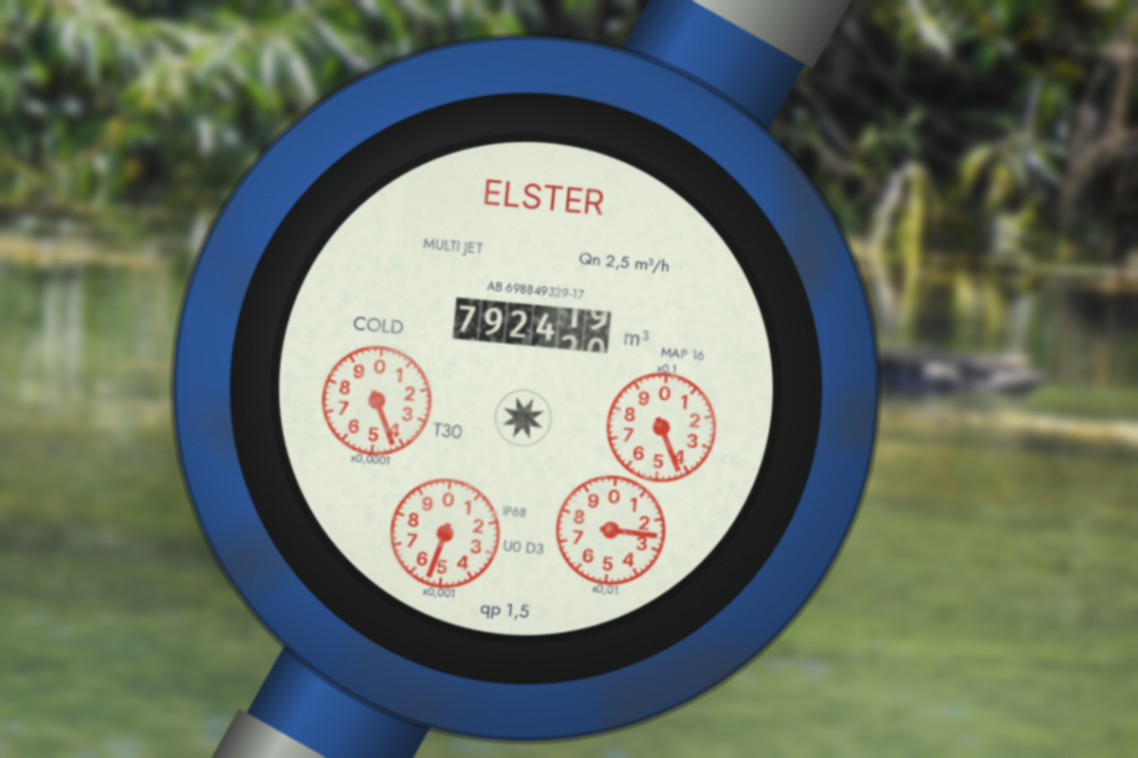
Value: 792419.4254 m³
